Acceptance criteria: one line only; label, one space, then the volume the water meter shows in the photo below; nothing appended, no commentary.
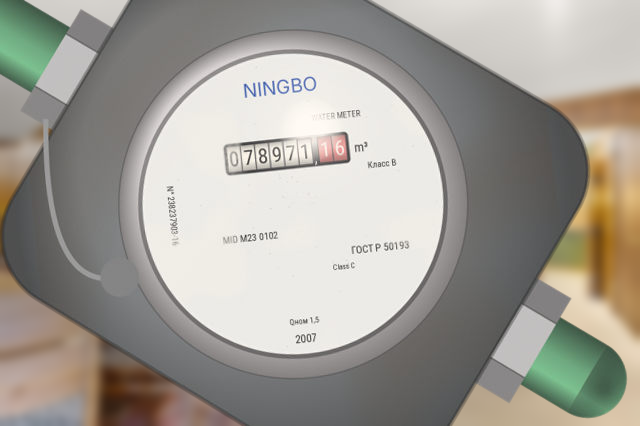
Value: 78971.16 m³
